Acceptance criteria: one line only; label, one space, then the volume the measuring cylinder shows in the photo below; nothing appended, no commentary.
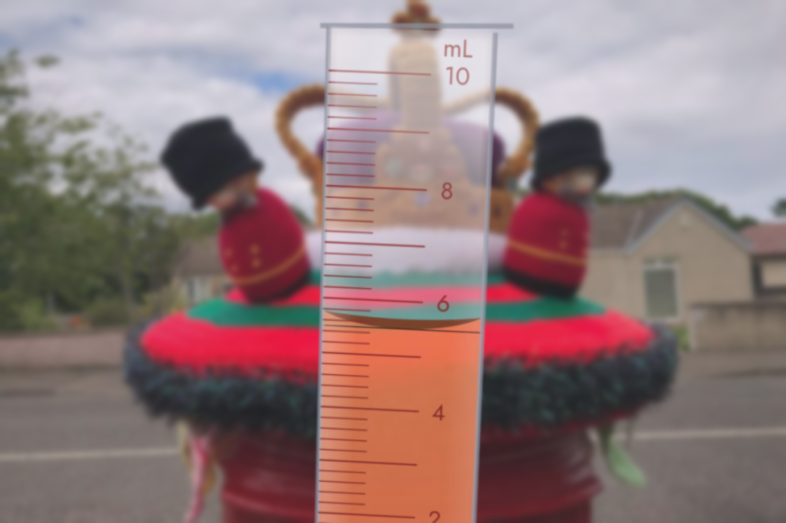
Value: 5.5 mL
